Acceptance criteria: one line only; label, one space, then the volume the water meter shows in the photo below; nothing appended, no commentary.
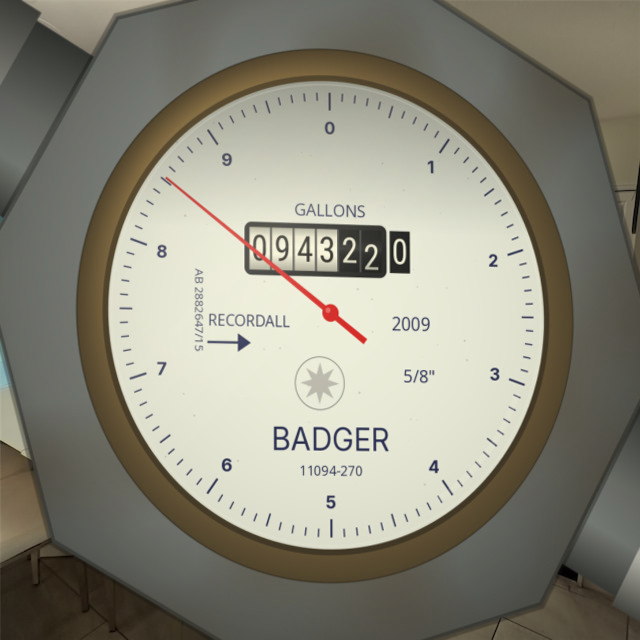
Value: 943218.5 gal
